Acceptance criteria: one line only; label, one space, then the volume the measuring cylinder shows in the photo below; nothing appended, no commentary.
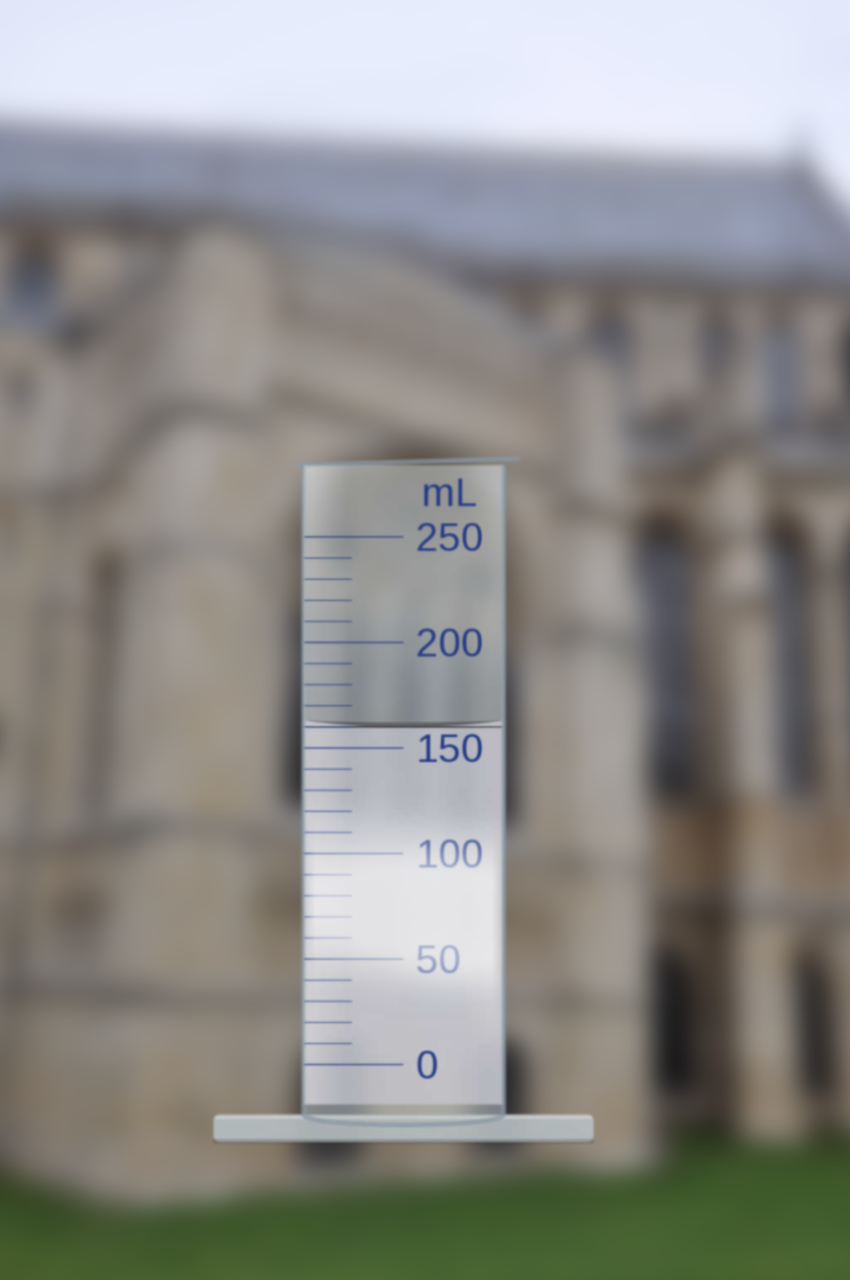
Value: 160 mL
